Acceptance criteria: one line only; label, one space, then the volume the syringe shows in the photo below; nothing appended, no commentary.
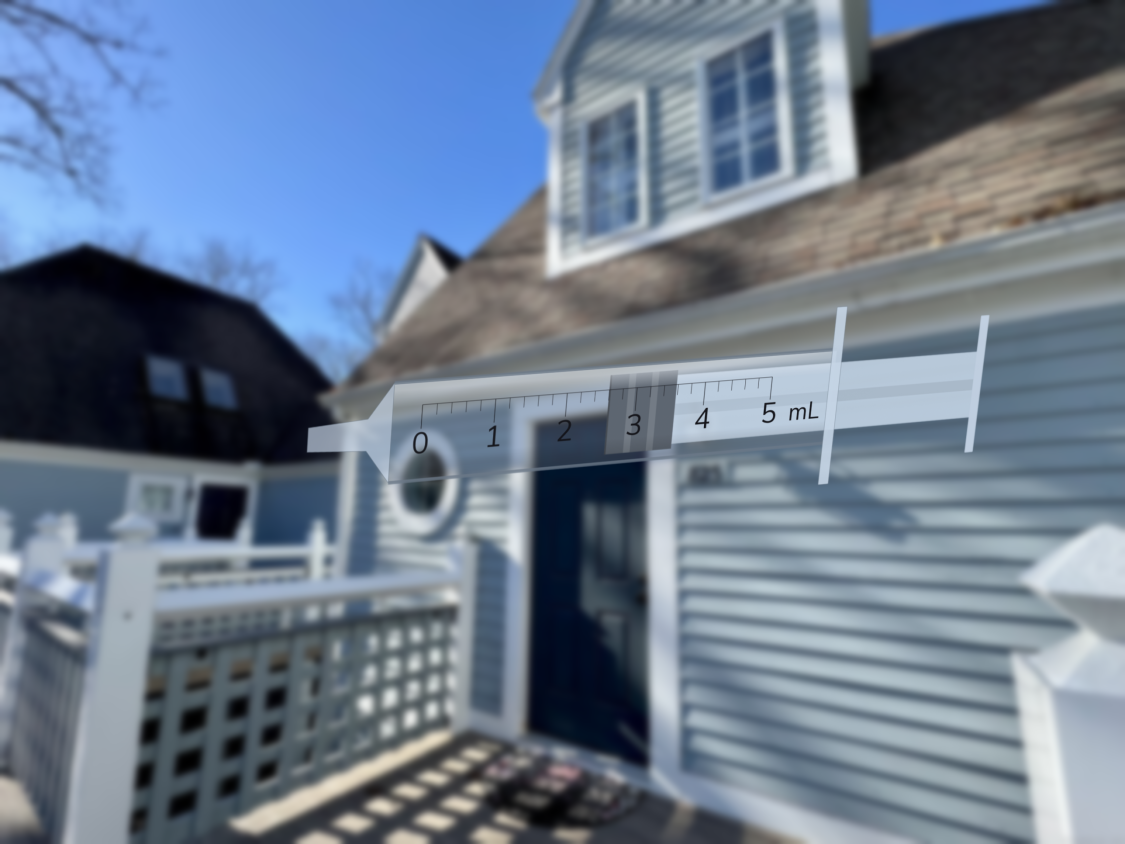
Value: 2.6 mL
